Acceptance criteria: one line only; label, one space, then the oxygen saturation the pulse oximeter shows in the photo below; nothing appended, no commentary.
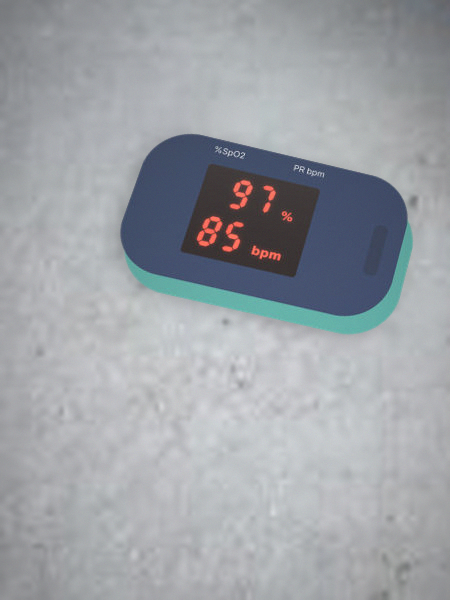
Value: 97 %
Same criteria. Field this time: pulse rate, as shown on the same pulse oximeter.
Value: 85 bpm
